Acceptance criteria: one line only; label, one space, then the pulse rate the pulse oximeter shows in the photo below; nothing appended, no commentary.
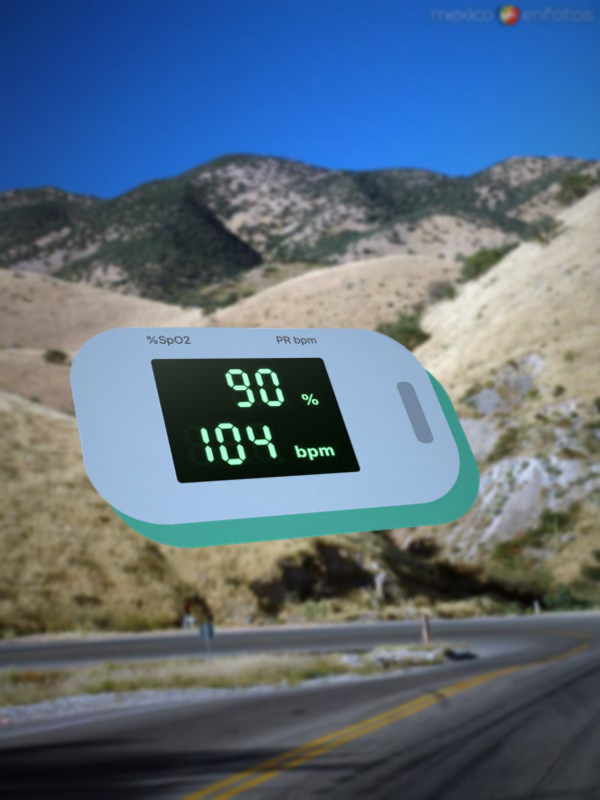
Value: 104 bpm
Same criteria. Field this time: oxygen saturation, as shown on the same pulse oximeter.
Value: 90 %
